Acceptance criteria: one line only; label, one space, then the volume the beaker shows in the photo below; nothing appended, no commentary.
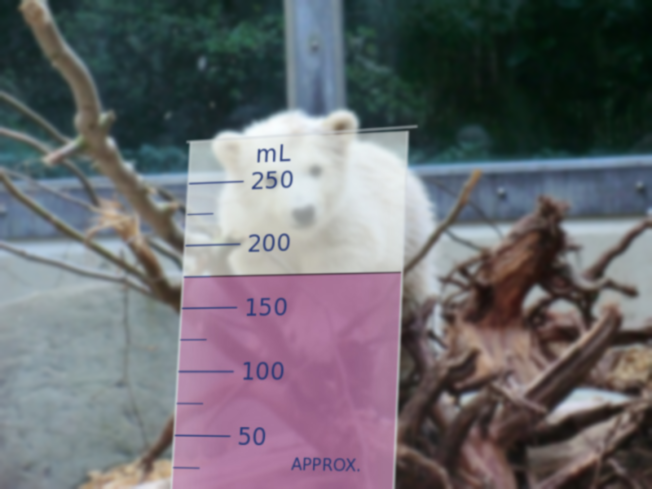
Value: 175 mL
